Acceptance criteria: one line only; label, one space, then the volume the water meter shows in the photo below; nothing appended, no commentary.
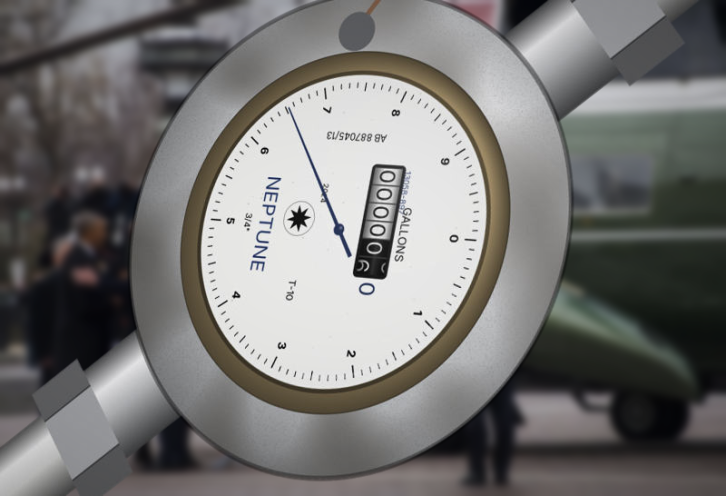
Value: 56.5 gal
